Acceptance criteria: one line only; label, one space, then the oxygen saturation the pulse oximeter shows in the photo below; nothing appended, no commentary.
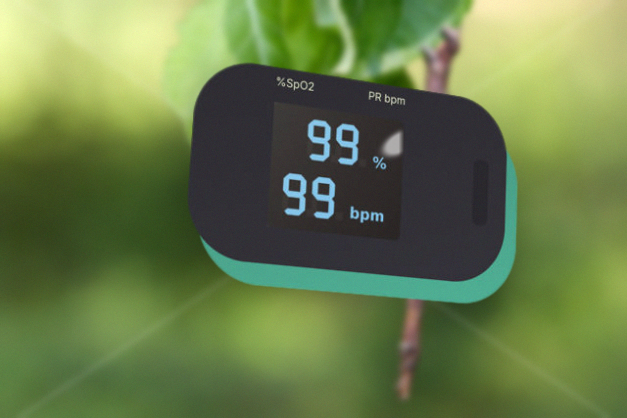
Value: 99 %
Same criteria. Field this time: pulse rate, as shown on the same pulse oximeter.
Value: 99 bpm
